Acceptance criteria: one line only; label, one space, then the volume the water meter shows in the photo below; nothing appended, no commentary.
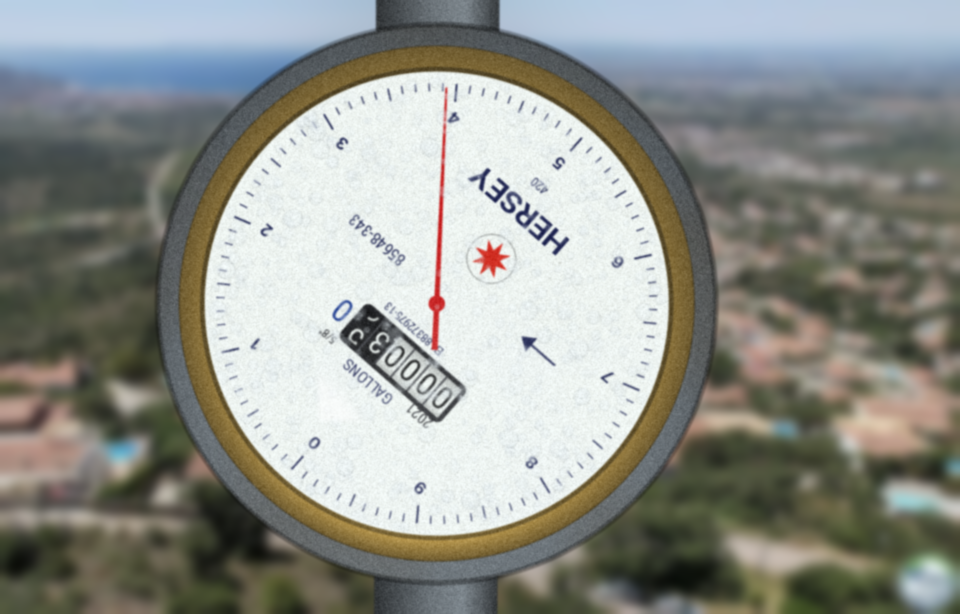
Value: 353.9 gal
